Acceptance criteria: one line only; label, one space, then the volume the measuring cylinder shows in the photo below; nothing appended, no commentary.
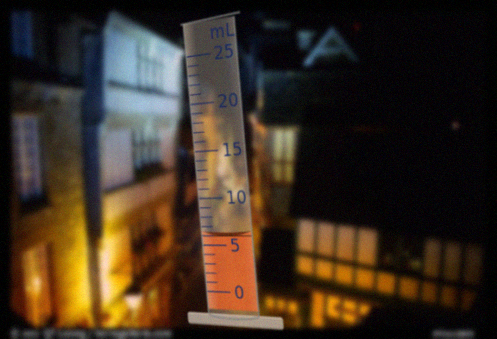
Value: 6 mL
